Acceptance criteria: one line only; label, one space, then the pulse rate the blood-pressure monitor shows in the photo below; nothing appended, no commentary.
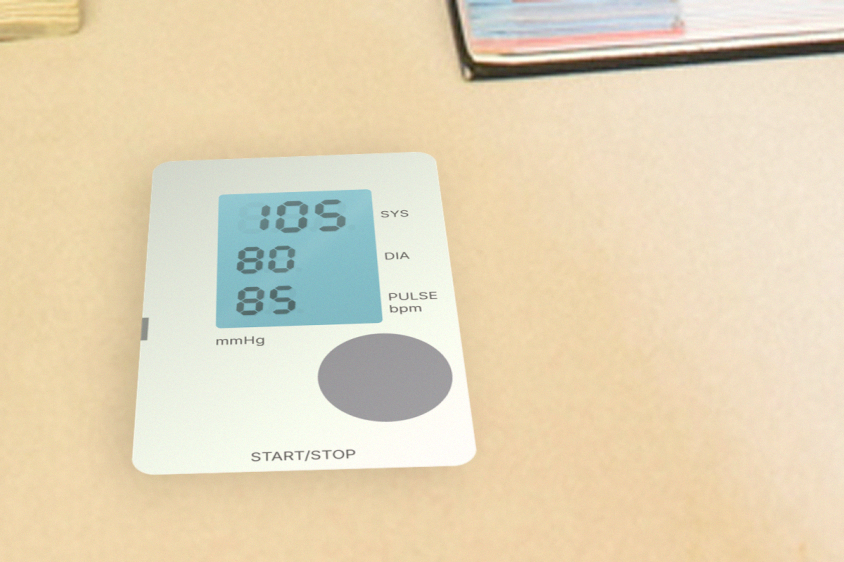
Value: 85 bpm
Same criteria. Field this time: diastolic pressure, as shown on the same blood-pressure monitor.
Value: 80 mmHg
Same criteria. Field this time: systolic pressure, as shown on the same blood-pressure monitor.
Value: 105 mmHg
